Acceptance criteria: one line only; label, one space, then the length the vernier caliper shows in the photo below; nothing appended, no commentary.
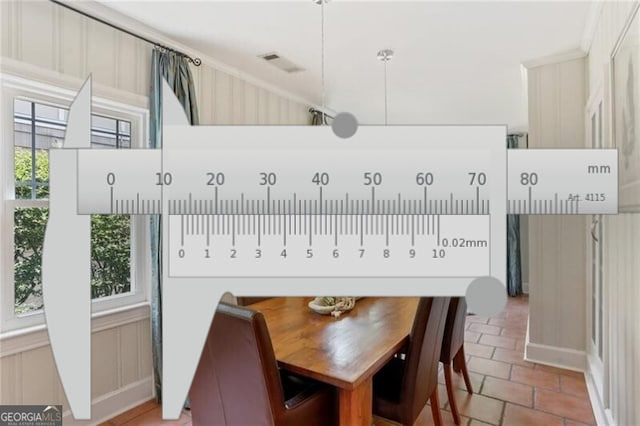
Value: 13.5 mm
